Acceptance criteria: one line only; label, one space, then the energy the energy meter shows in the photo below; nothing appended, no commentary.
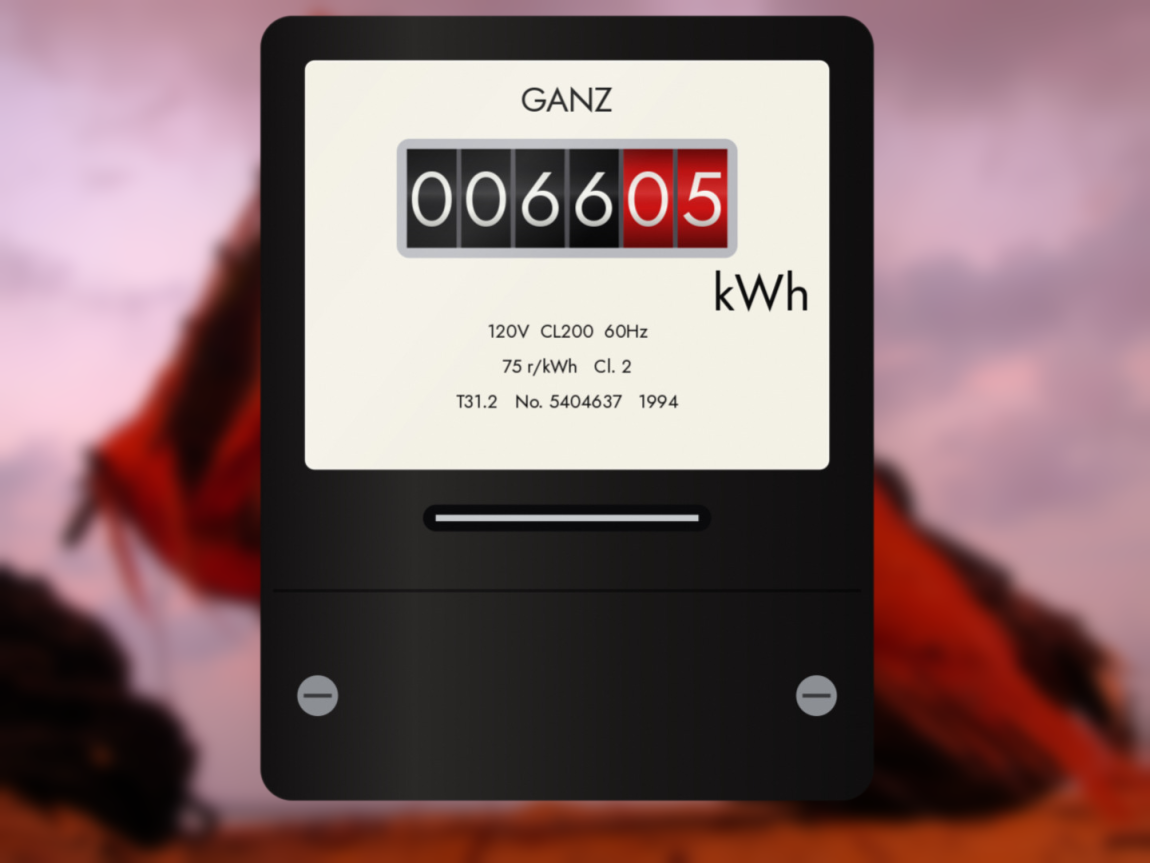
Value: 66.05 kWh
